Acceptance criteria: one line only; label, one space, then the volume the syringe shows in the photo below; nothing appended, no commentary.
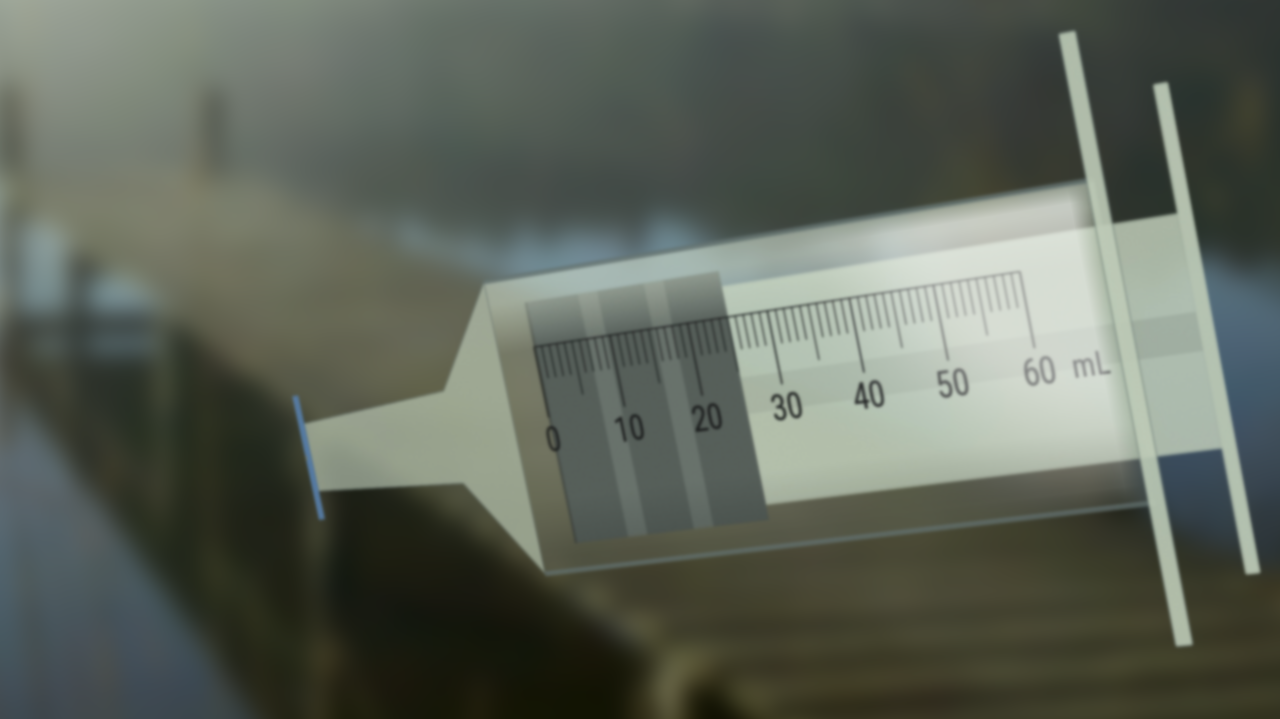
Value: 0 mL
